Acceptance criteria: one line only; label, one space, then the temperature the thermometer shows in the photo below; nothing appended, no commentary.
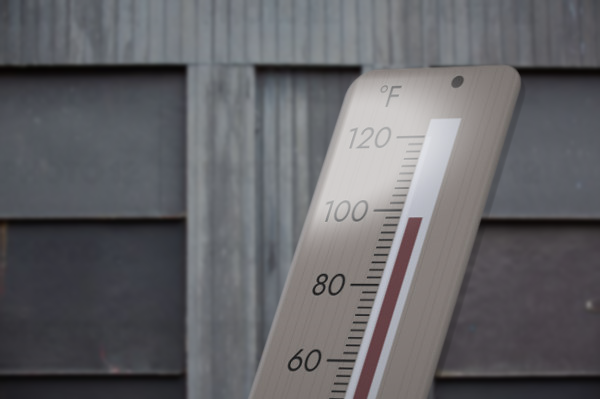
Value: 98 °F
